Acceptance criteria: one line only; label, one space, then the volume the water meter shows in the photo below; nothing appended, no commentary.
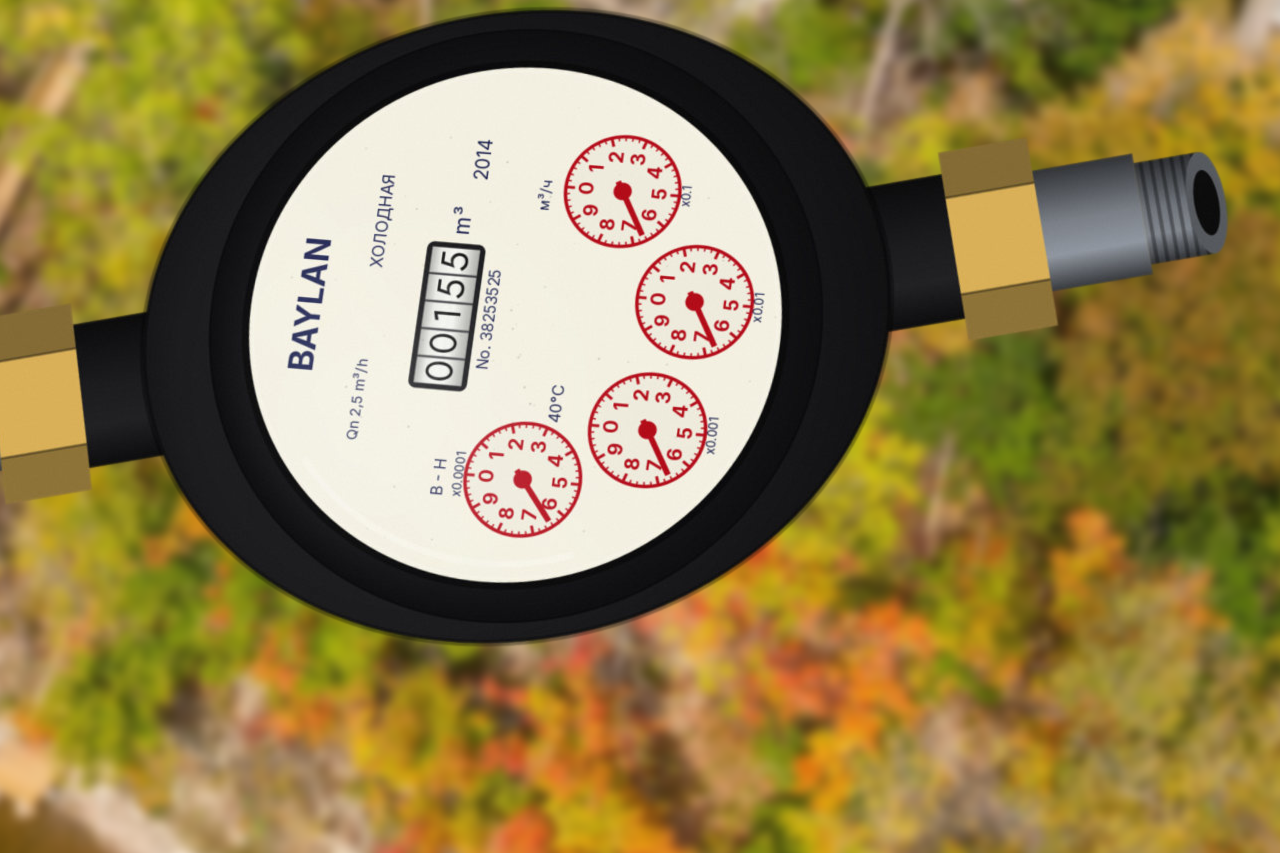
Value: 155.6666 m³
